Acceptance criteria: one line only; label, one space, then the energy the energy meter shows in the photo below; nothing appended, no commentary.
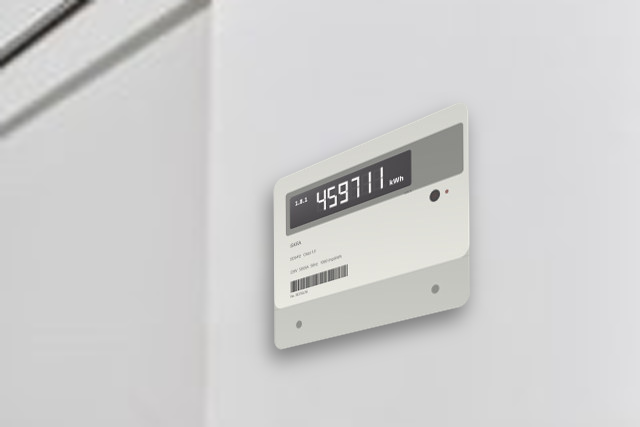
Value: 459711 kWh
